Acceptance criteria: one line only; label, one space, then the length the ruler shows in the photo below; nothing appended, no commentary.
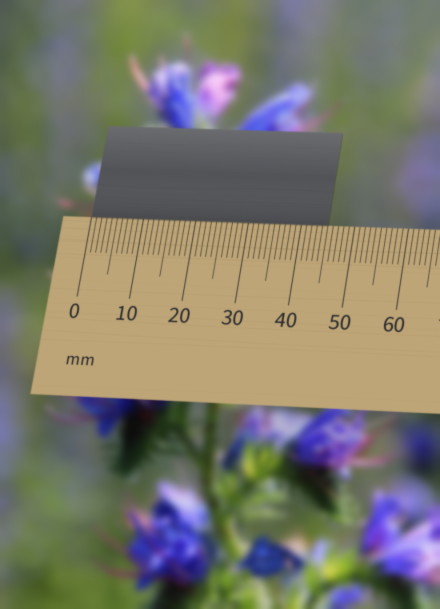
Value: 45 mm
